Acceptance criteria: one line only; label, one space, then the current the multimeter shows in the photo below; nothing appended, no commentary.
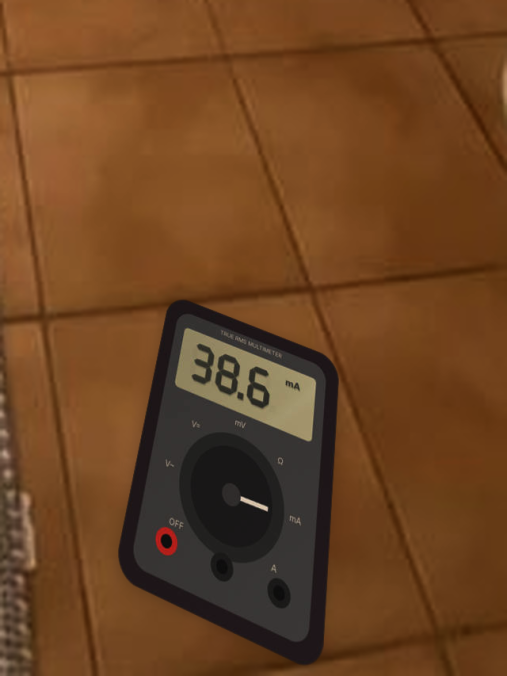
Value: 38.6 mA
